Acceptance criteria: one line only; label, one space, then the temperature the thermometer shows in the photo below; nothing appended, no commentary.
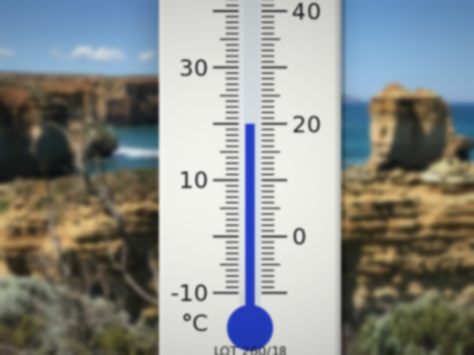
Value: 20 °C
